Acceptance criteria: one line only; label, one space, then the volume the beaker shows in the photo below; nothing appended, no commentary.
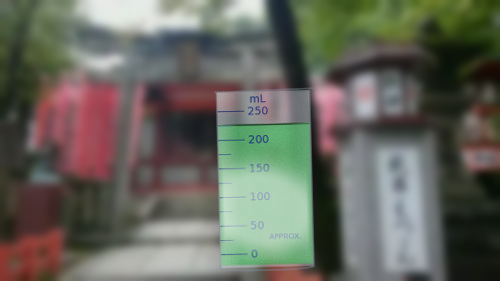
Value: 225 mL
